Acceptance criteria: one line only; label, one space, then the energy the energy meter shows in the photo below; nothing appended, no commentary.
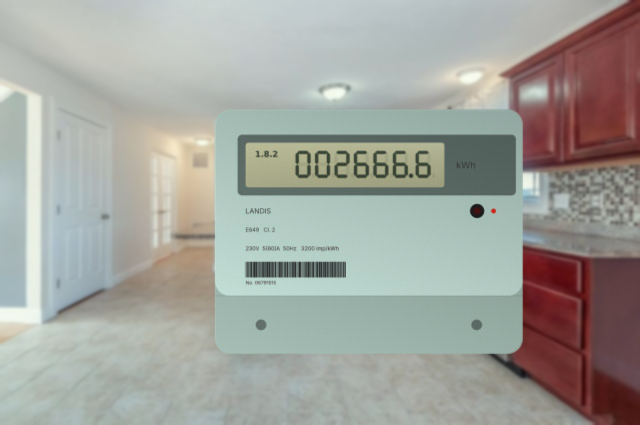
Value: 2666.6 kWh
